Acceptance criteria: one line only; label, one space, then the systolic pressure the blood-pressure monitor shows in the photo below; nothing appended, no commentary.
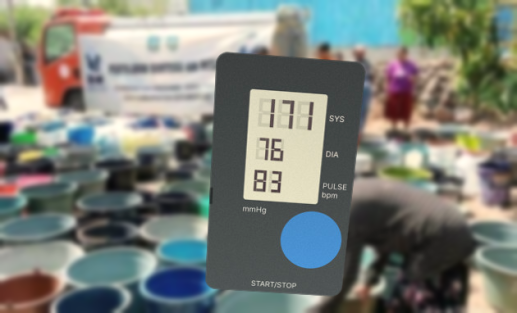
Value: 171 mmHg
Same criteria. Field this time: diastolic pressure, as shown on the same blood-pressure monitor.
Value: 76 mmHg
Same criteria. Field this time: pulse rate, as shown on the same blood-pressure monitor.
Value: 83 bpm
